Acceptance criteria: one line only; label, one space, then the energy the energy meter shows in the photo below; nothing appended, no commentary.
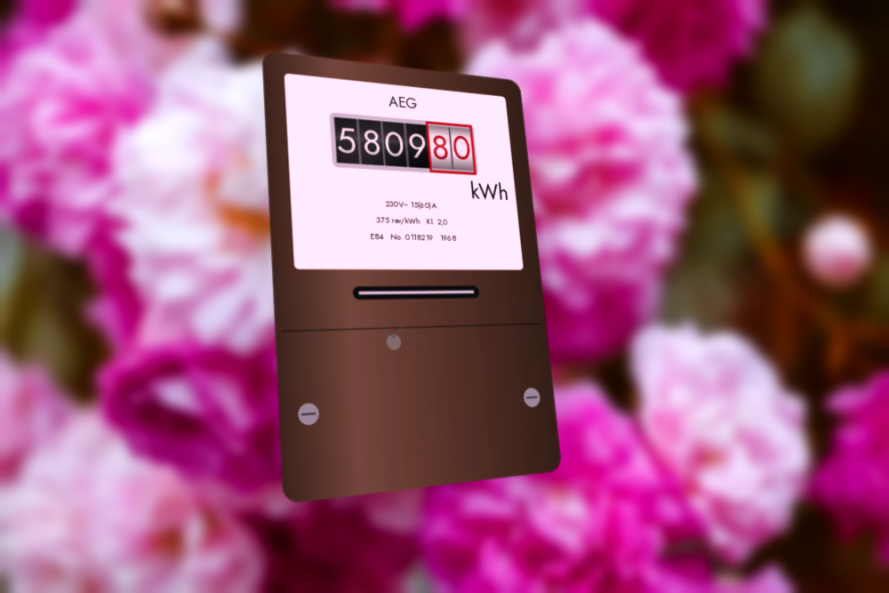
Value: 5809.80 kWh
